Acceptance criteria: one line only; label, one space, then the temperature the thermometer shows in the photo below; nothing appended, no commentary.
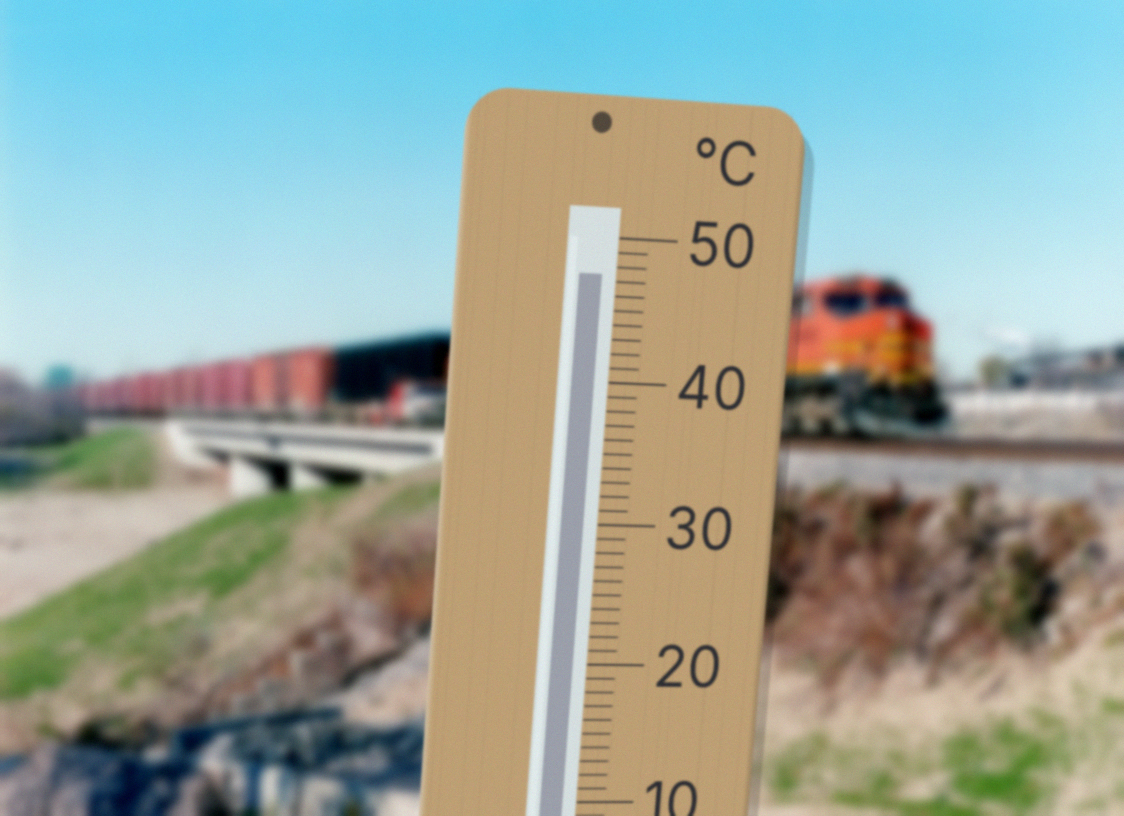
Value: 47.5 °C
